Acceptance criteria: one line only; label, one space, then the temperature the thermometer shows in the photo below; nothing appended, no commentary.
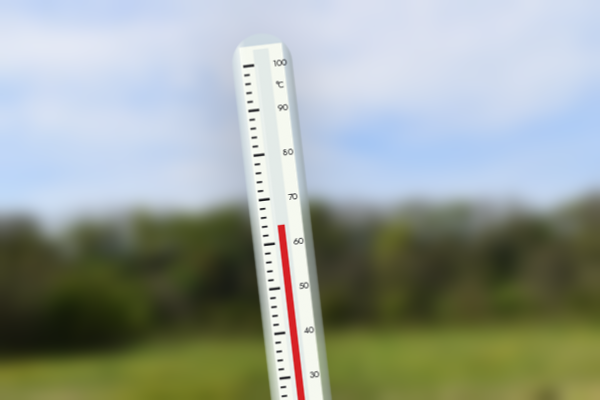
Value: 64 °C
